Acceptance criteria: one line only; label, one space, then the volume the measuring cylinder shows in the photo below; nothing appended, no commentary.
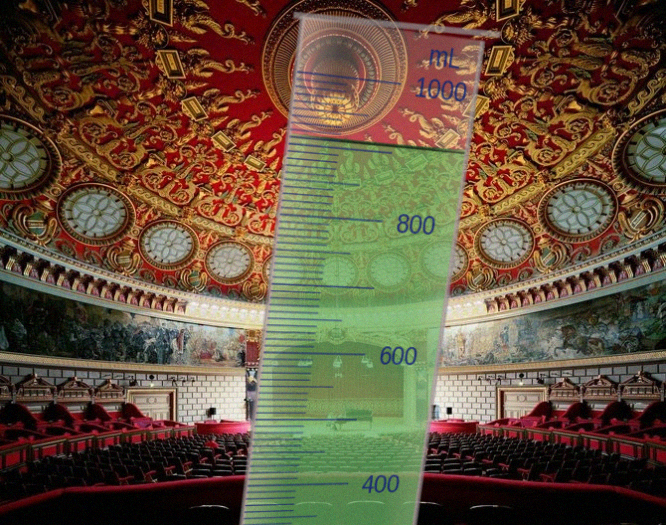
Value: 910 mL
